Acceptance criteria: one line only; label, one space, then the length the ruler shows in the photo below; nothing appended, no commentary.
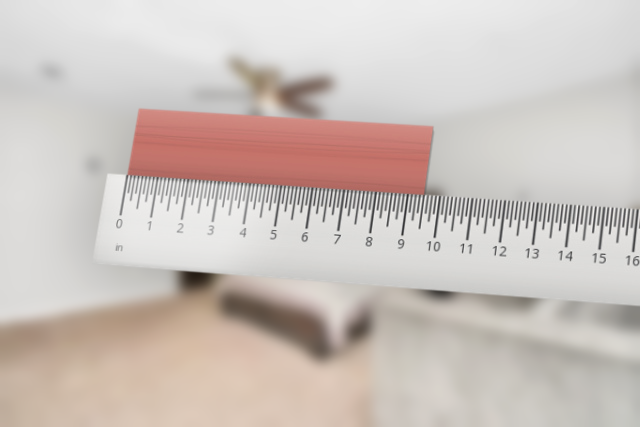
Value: 9.5 in
